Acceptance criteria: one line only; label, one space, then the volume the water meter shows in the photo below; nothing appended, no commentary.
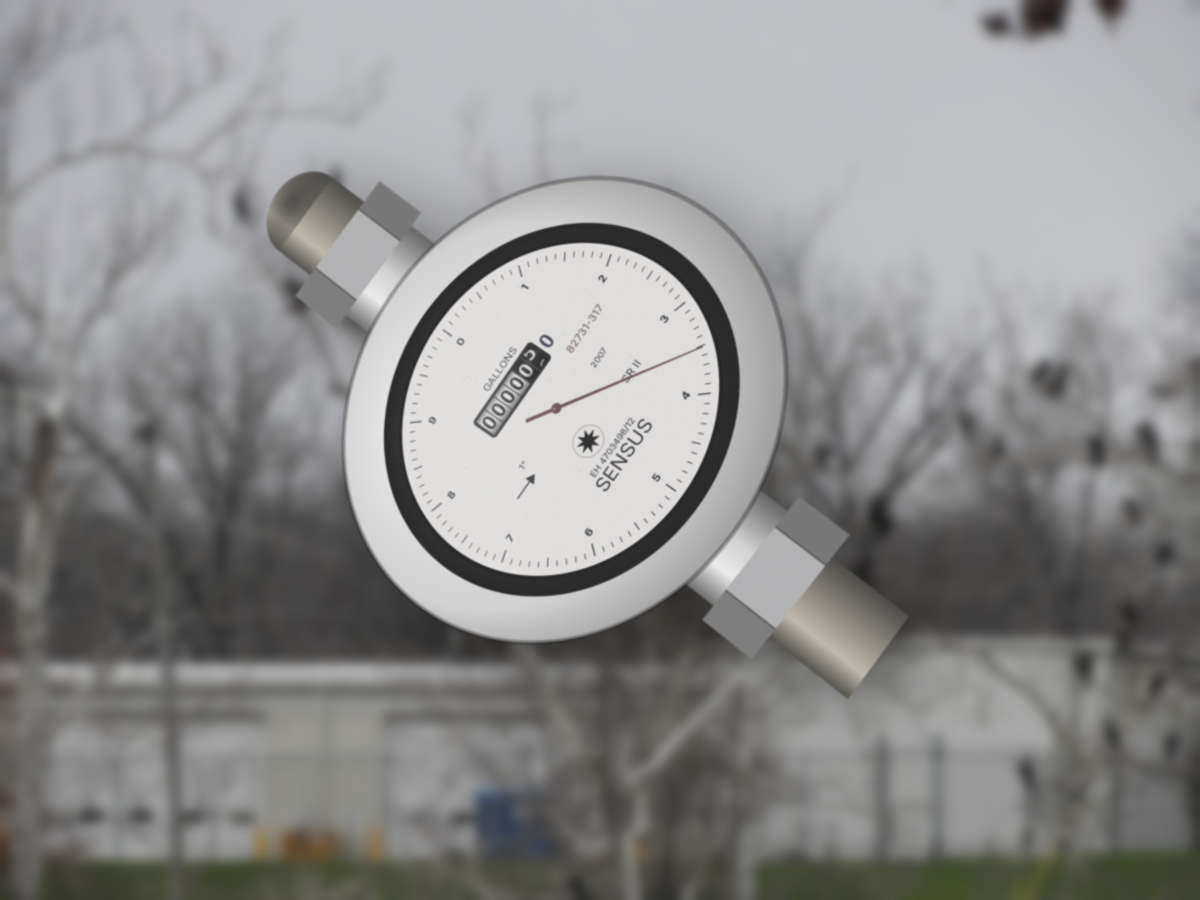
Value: 53.5 gal
